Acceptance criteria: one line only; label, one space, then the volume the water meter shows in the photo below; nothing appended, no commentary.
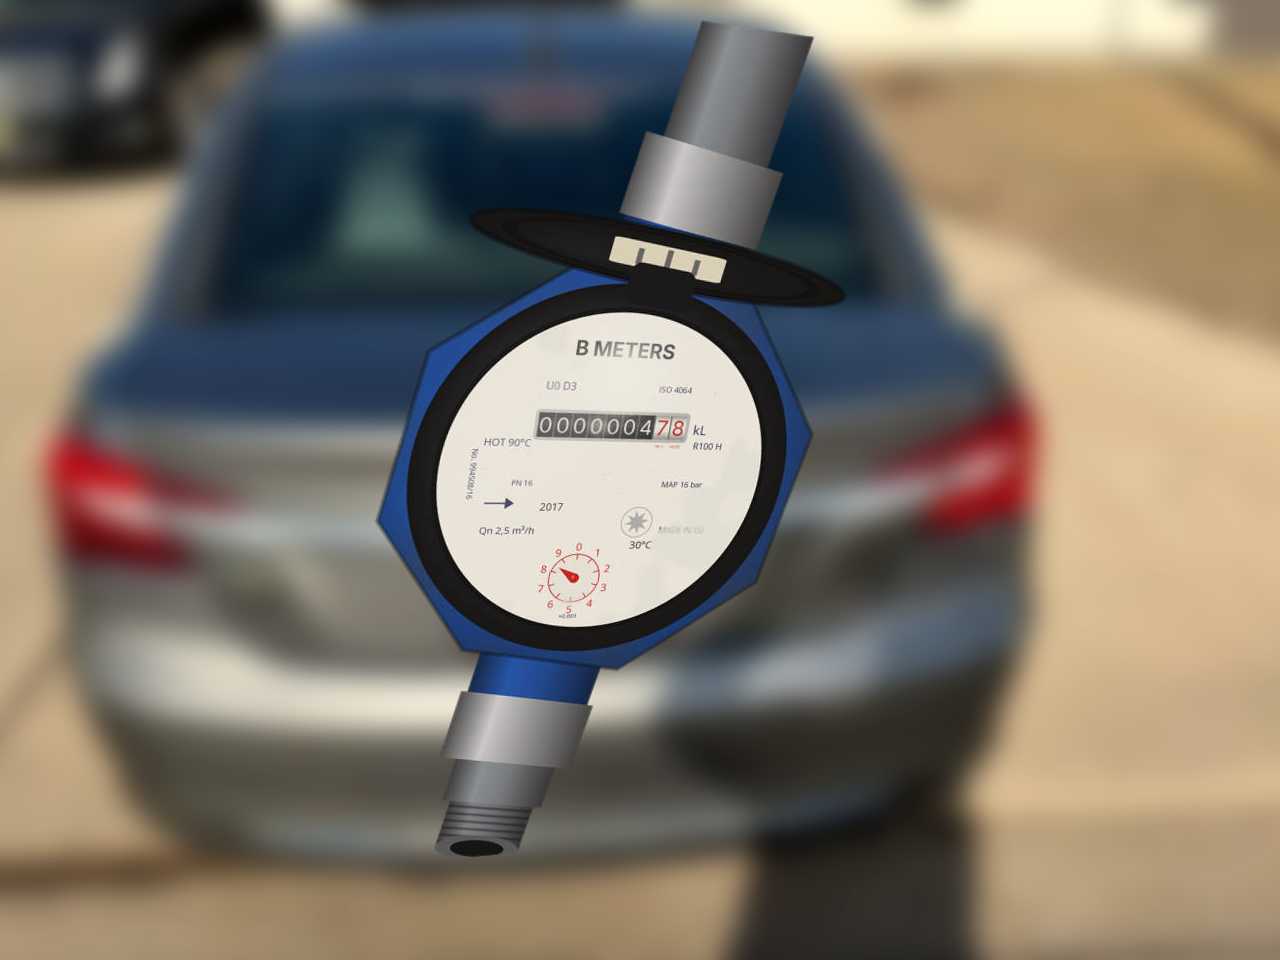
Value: 4.788 kL
